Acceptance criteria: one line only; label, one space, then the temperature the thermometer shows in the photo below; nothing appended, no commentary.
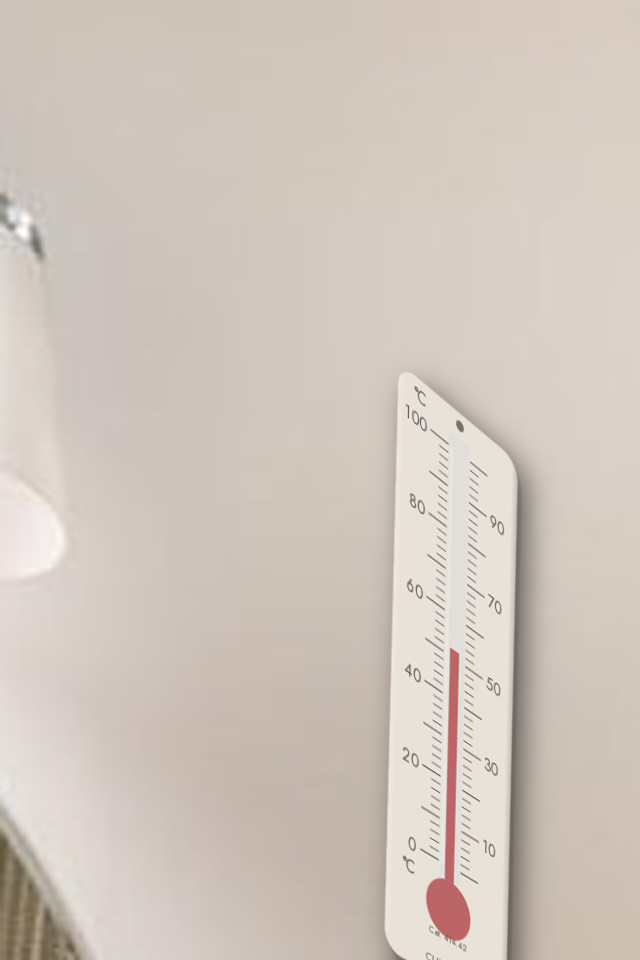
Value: 52 °C
